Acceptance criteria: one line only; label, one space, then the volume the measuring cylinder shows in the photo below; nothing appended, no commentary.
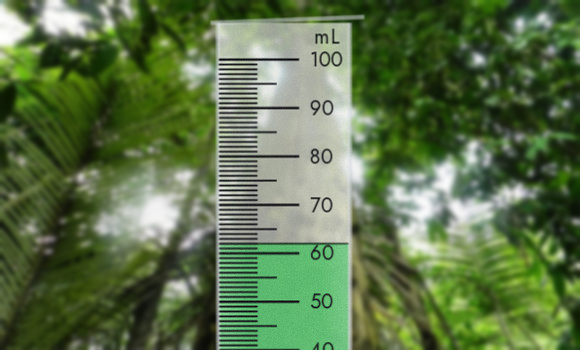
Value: 62 mL
